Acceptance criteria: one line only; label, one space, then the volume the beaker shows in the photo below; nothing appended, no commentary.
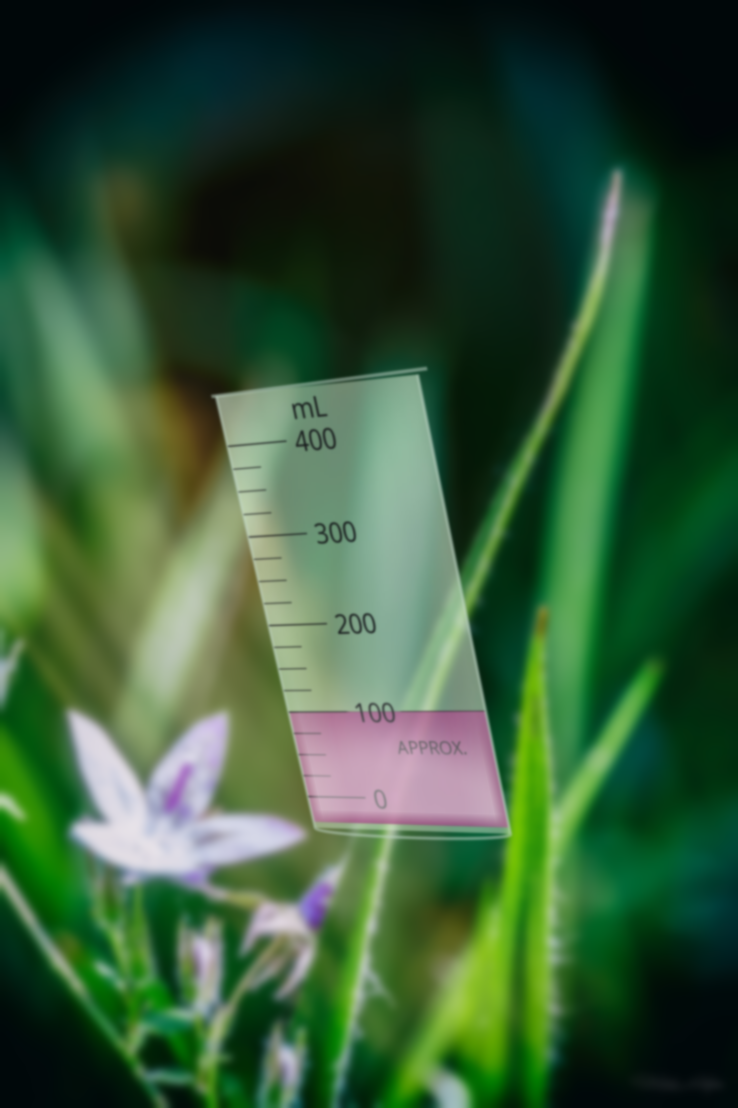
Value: 100 mL
